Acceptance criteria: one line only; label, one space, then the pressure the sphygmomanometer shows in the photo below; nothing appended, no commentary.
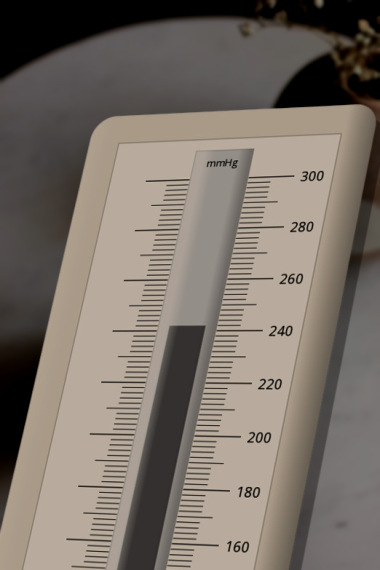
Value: 242 mmHg
